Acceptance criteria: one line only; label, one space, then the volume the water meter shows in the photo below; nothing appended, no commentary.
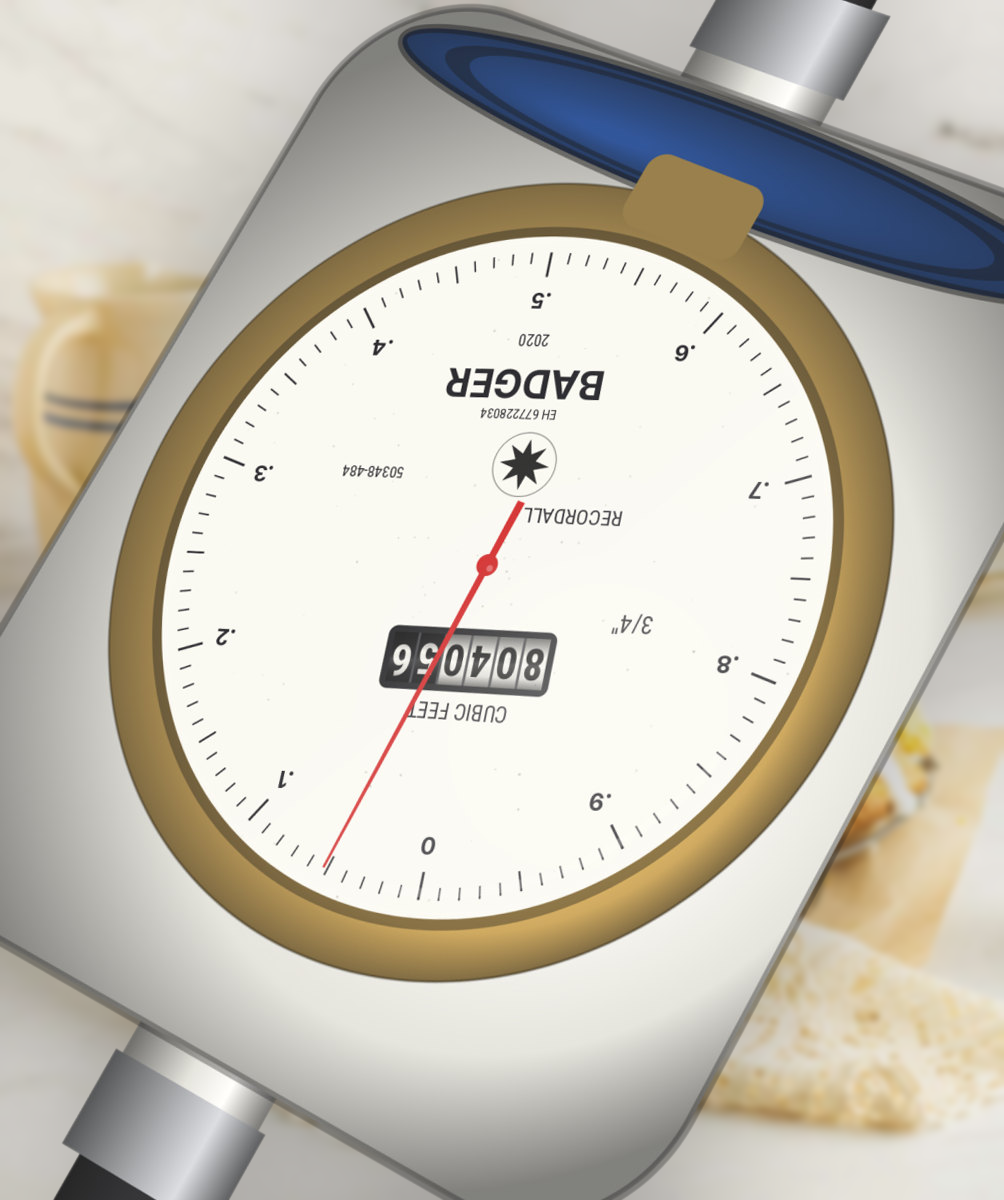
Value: 804056.05 ft³
